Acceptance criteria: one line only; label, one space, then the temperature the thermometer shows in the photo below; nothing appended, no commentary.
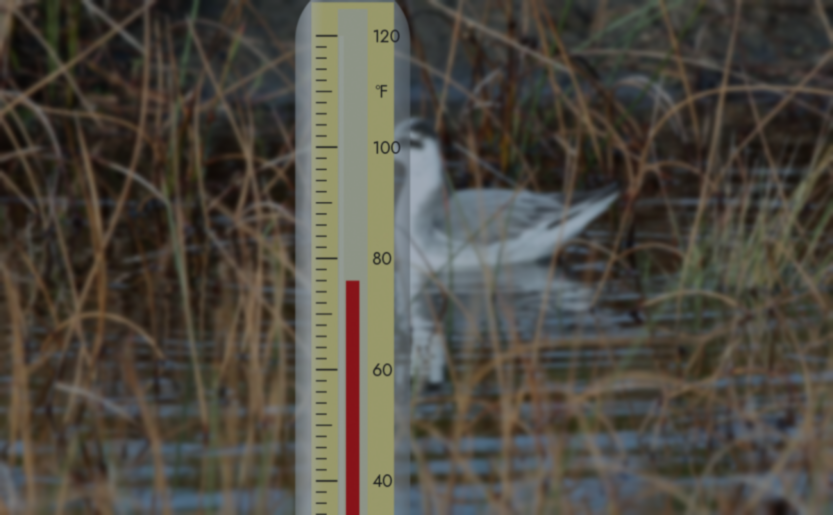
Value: 76 °F
